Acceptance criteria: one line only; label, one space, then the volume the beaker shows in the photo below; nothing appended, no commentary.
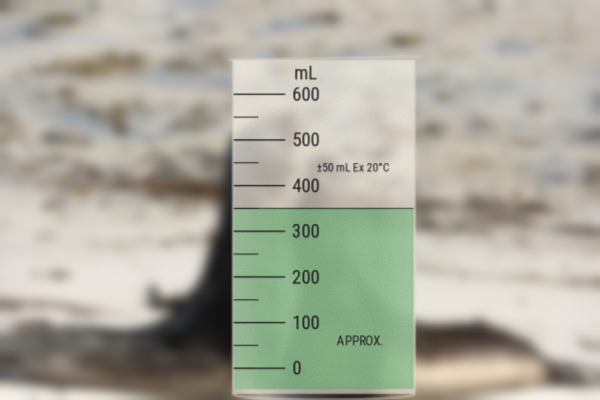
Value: 350 mL
